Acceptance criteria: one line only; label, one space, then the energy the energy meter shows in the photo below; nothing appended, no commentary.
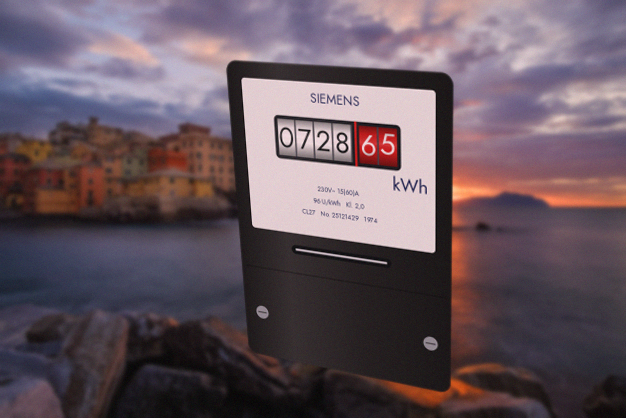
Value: 728.65 kWh
